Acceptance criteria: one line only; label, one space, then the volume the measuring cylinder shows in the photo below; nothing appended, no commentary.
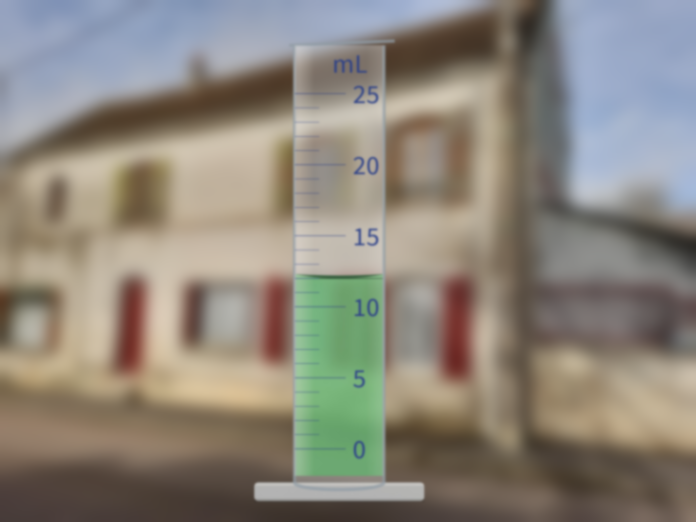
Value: 12 mL
